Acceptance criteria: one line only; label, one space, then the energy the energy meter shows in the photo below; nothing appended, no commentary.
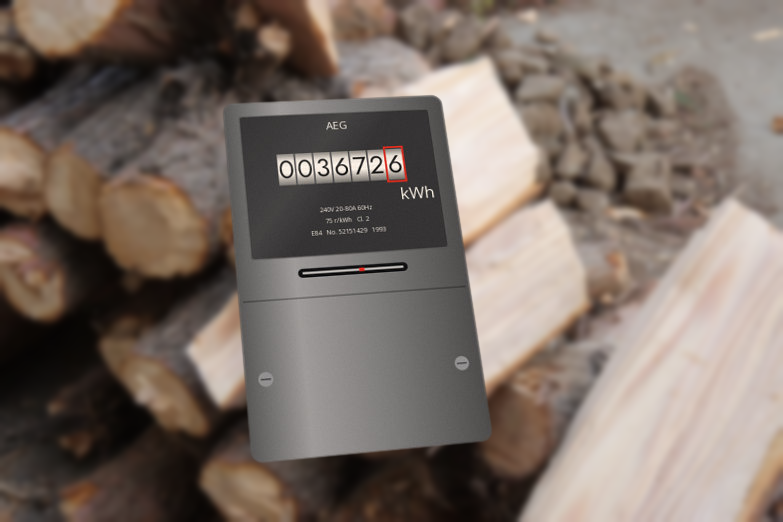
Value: 3672.6 kWh
